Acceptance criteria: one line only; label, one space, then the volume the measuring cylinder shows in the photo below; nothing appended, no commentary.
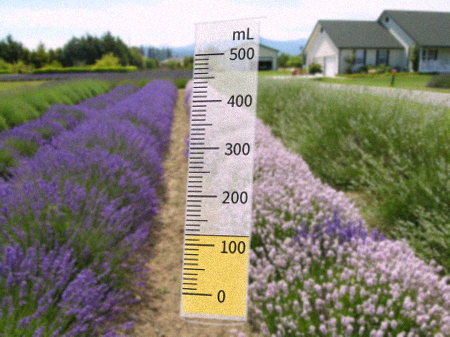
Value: 120 mL
